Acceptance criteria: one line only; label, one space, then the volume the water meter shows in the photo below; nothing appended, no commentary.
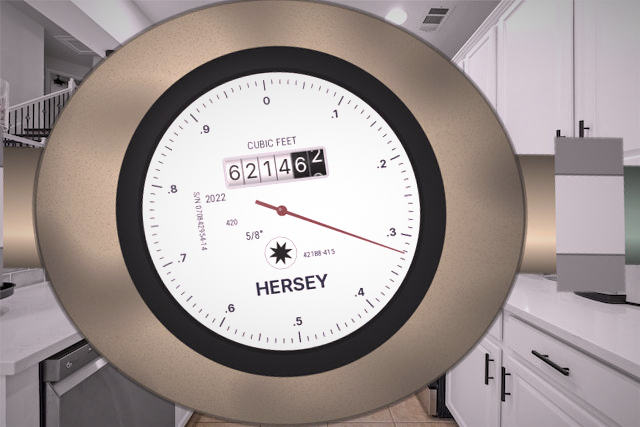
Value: 621462.32 ft³
